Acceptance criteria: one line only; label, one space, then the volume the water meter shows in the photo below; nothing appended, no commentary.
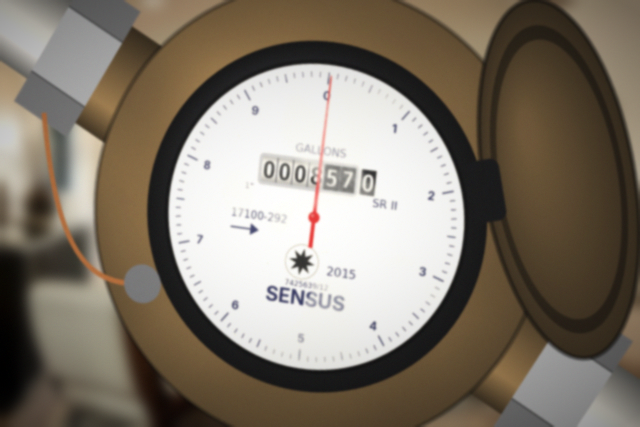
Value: 8570.0 gal
